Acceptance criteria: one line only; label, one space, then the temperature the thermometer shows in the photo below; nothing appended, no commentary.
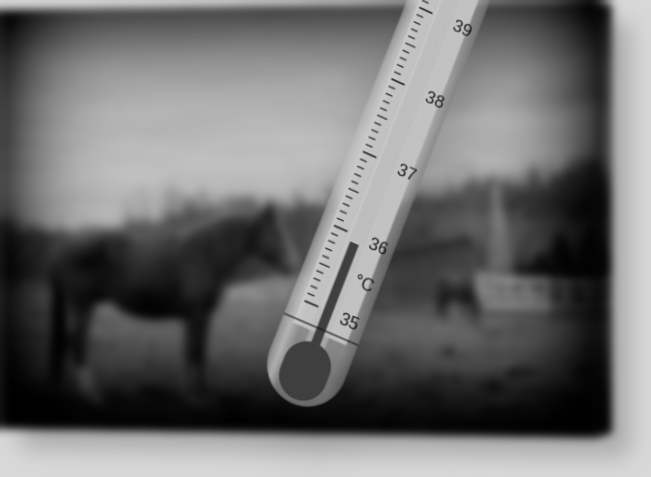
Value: 35.9 °C
